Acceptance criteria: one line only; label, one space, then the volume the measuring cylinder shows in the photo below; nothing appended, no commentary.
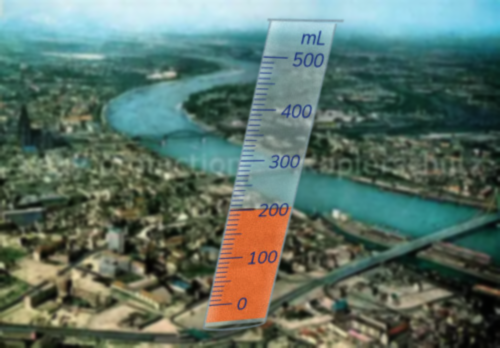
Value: 200 mL
